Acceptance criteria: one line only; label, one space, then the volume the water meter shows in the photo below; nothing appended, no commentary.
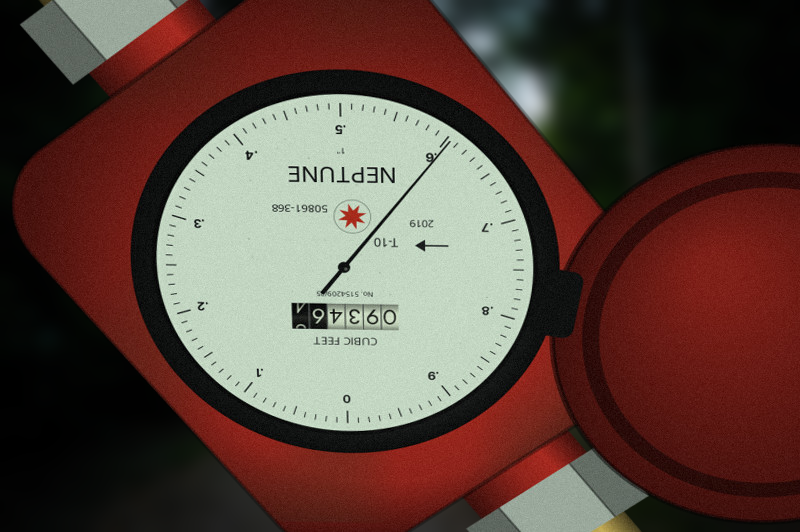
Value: 93463.60 ft³
